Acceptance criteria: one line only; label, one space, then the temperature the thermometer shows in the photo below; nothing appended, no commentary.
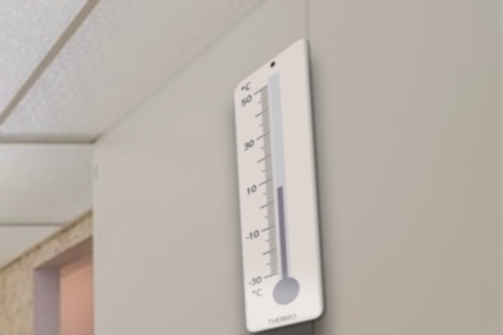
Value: 5 °C
